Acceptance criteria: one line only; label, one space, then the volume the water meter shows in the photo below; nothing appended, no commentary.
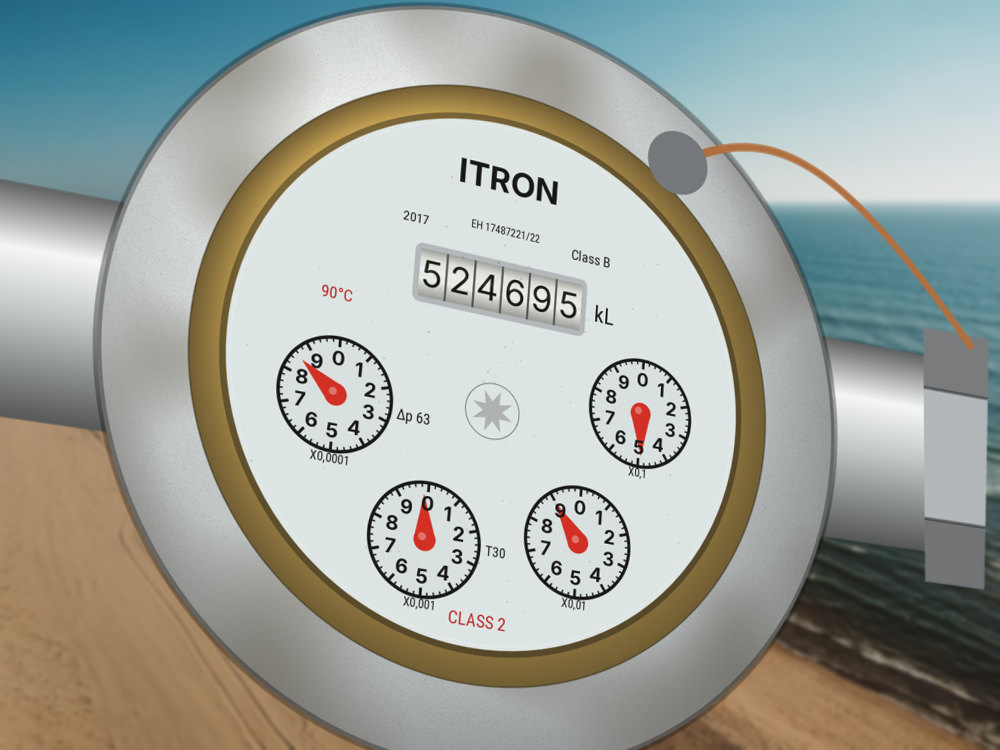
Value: 524695.4898 kL
